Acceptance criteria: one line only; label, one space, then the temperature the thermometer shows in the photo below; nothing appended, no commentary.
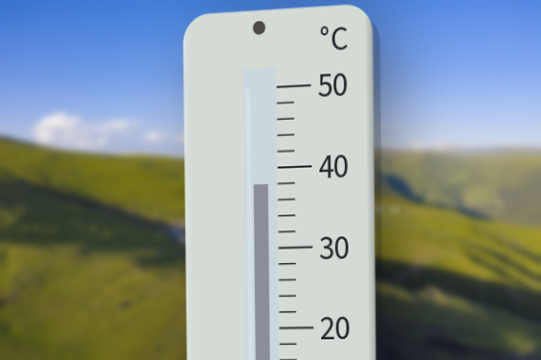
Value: 38 °C
